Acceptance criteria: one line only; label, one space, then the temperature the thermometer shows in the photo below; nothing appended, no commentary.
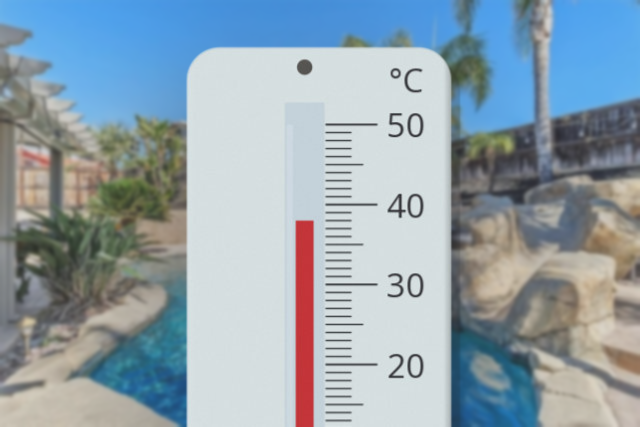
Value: 38 °C
